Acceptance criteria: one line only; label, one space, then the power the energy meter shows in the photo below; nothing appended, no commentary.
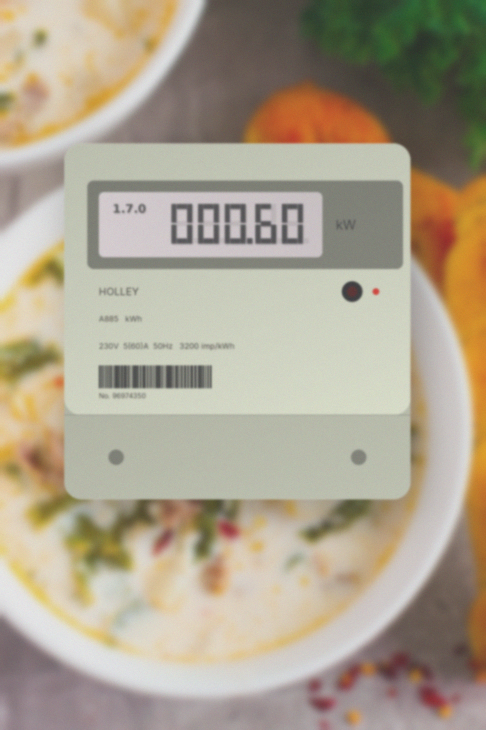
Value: 0.60 kW
